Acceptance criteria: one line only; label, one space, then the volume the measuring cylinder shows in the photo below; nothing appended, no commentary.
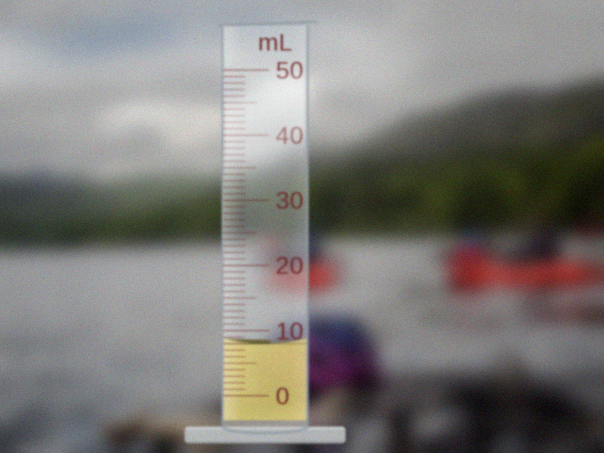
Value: 8 mL
